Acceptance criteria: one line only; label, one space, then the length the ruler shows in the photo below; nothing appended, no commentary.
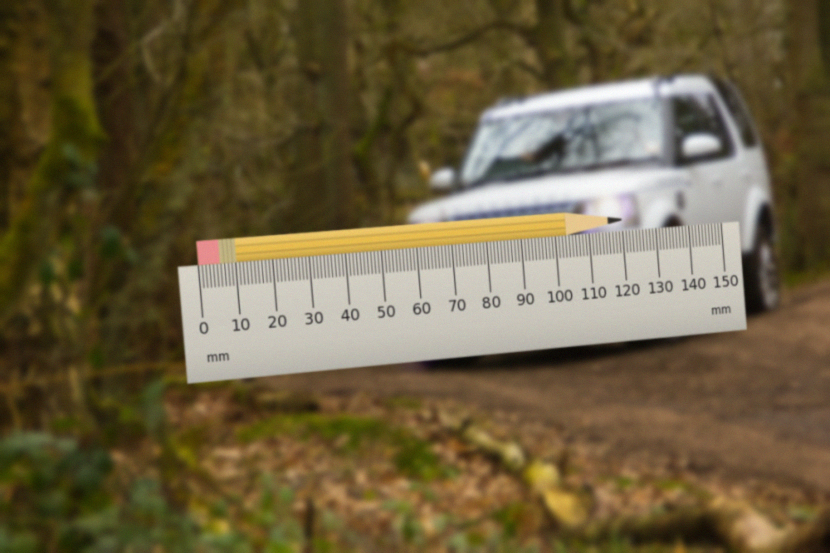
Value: 120 mm
